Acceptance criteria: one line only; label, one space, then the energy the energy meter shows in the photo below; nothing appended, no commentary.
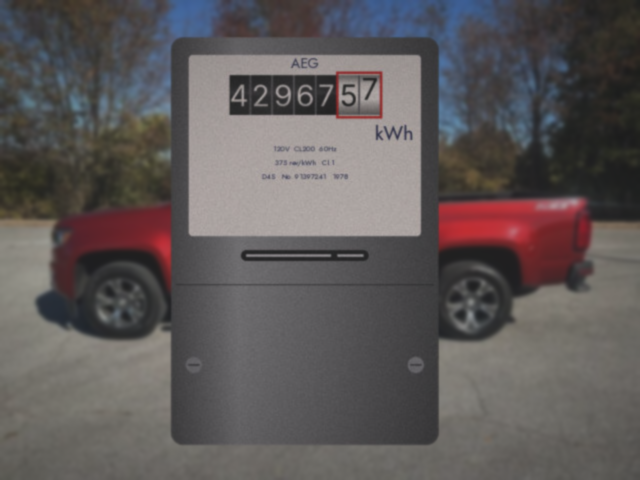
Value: 42967.57 kWh
